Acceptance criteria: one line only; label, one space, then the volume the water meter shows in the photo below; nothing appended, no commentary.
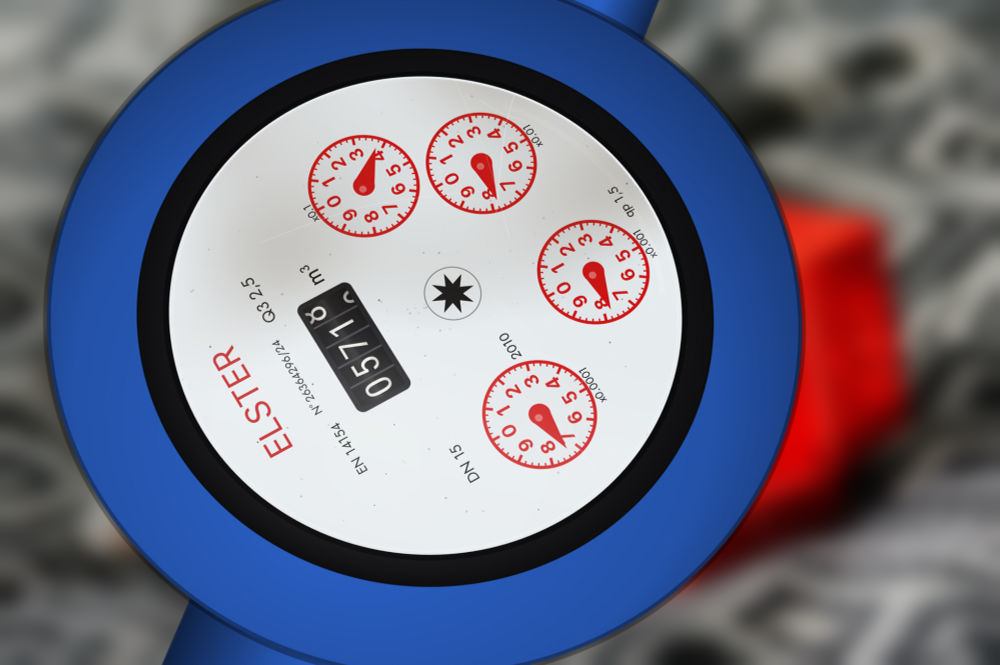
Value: 5718.3777 m³
